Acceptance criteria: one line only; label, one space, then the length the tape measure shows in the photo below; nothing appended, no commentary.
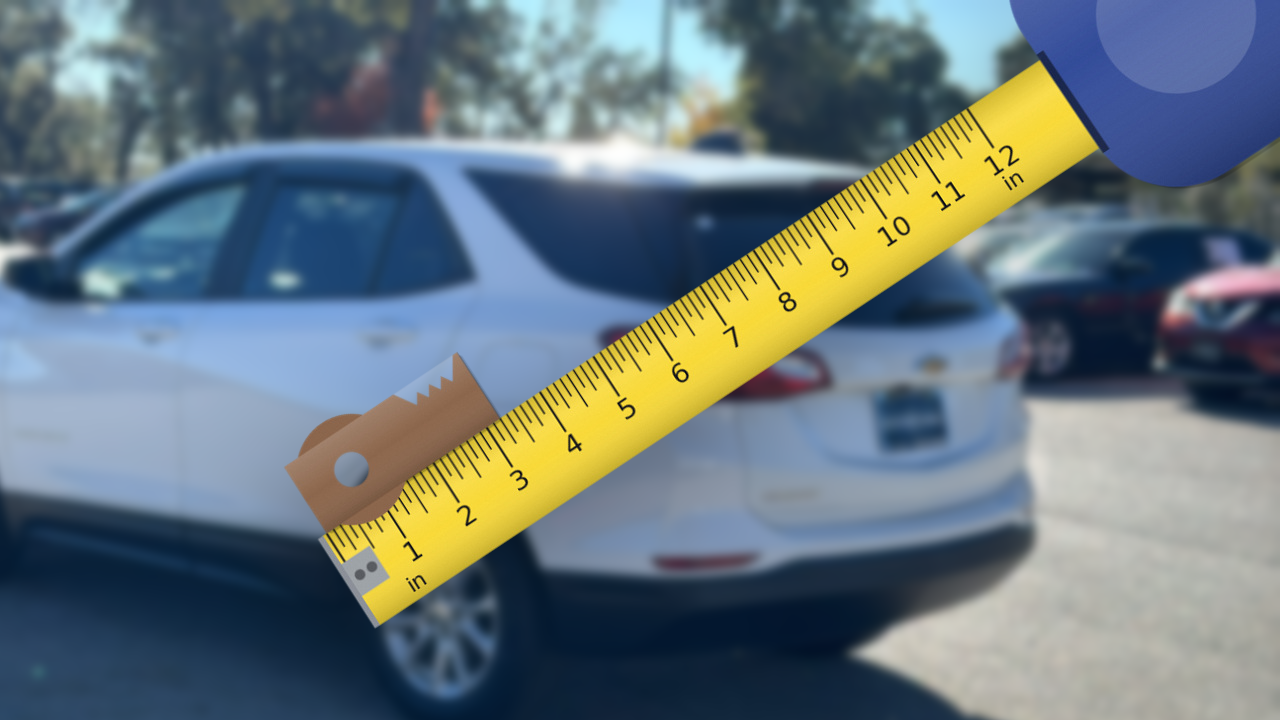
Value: 3.25 in
